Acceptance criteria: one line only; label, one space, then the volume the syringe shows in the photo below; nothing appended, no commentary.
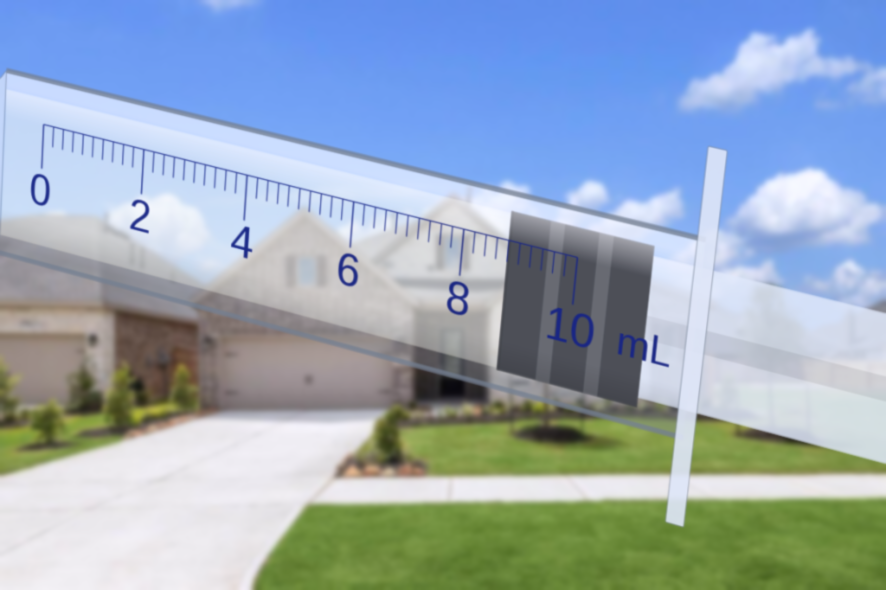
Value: 8.8 mL
